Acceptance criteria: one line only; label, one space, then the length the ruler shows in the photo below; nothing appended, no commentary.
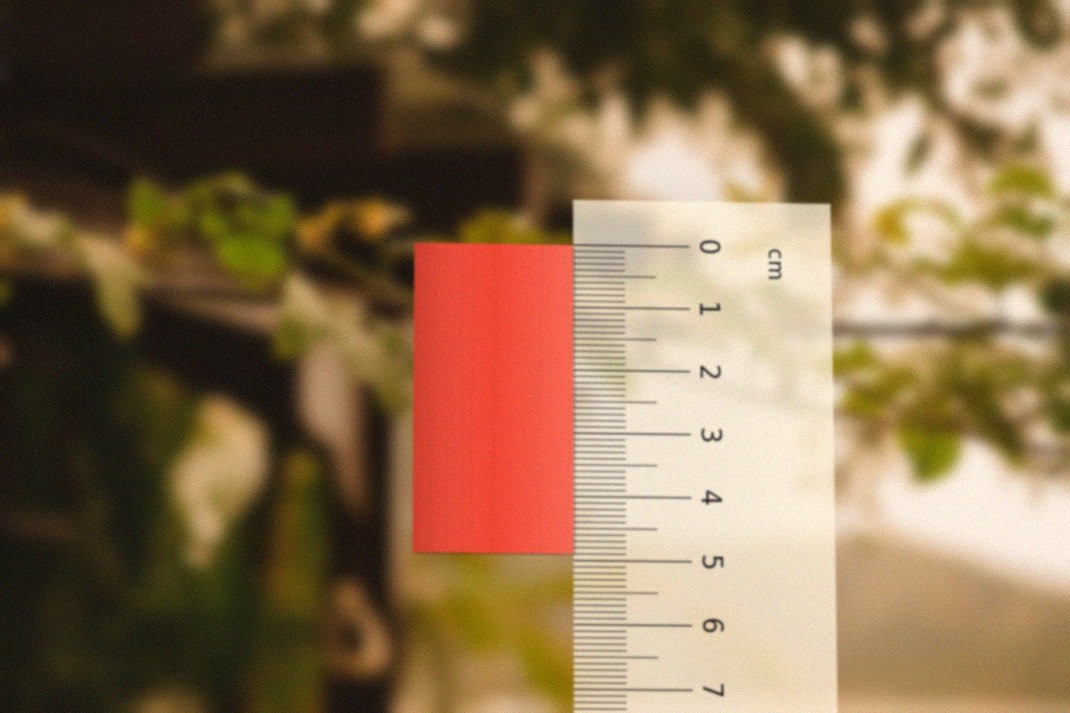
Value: 4.9 cm
